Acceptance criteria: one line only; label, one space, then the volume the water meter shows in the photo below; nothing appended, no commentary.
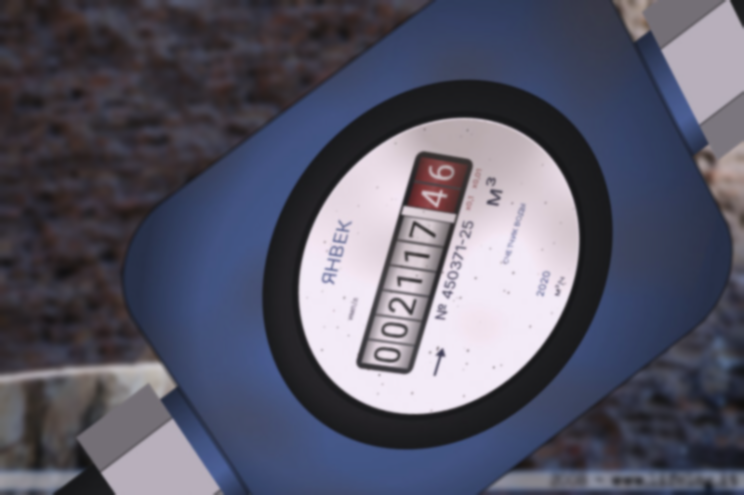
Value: 2117.46 m³
